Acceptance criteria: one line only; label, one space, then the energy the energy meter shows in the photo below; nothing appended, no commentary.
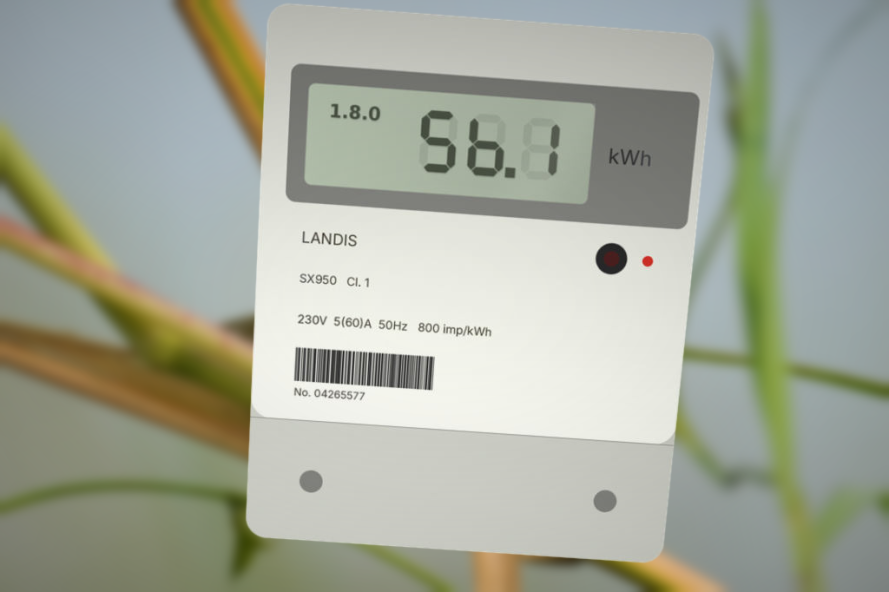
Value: 56.1 kWh
